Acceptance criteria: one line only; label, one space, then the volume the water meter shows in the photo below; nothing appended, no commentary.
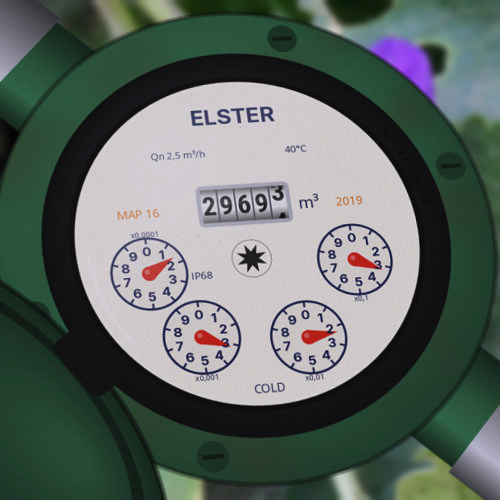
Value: 29693.3231 m³
